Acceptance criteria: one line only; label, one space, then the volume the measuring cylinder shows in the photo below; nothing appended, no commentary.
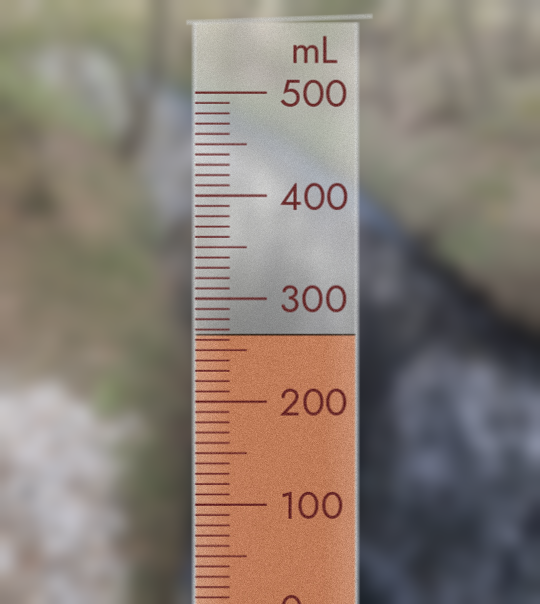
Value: 265 mL
